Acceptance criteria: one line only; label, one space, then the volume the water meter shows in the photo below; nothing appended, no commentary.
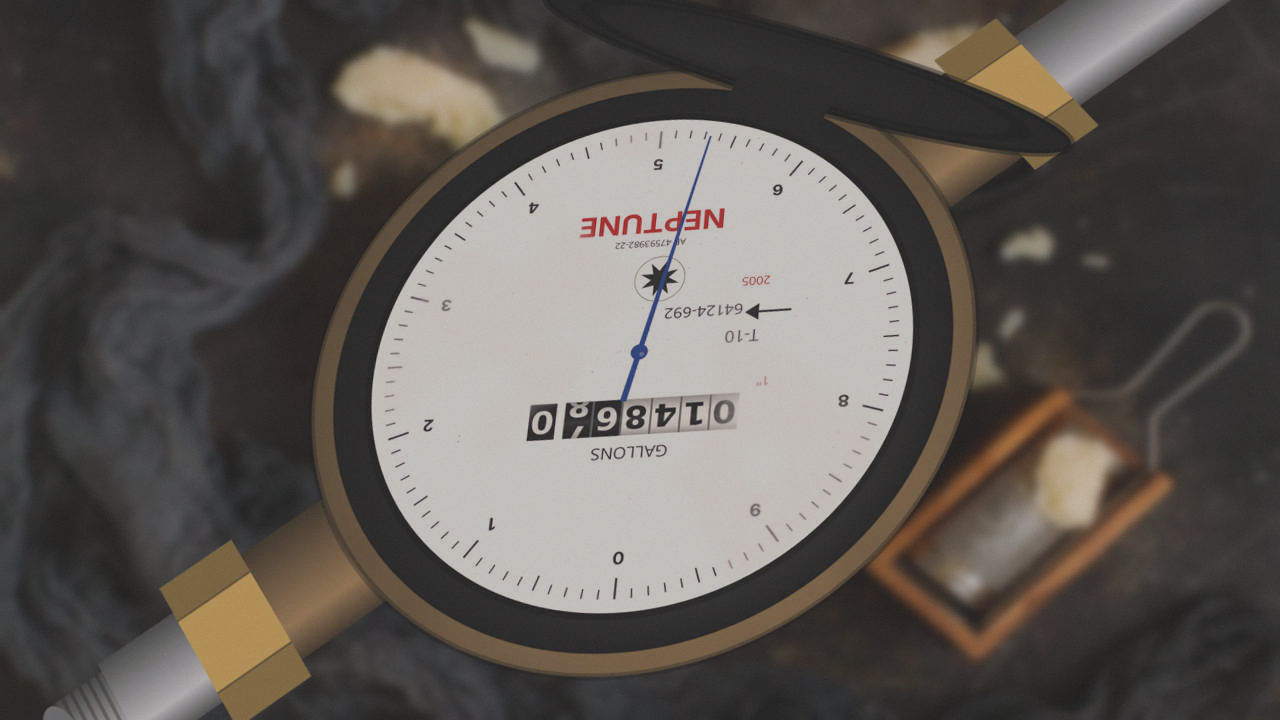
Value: 148675.3 gal
